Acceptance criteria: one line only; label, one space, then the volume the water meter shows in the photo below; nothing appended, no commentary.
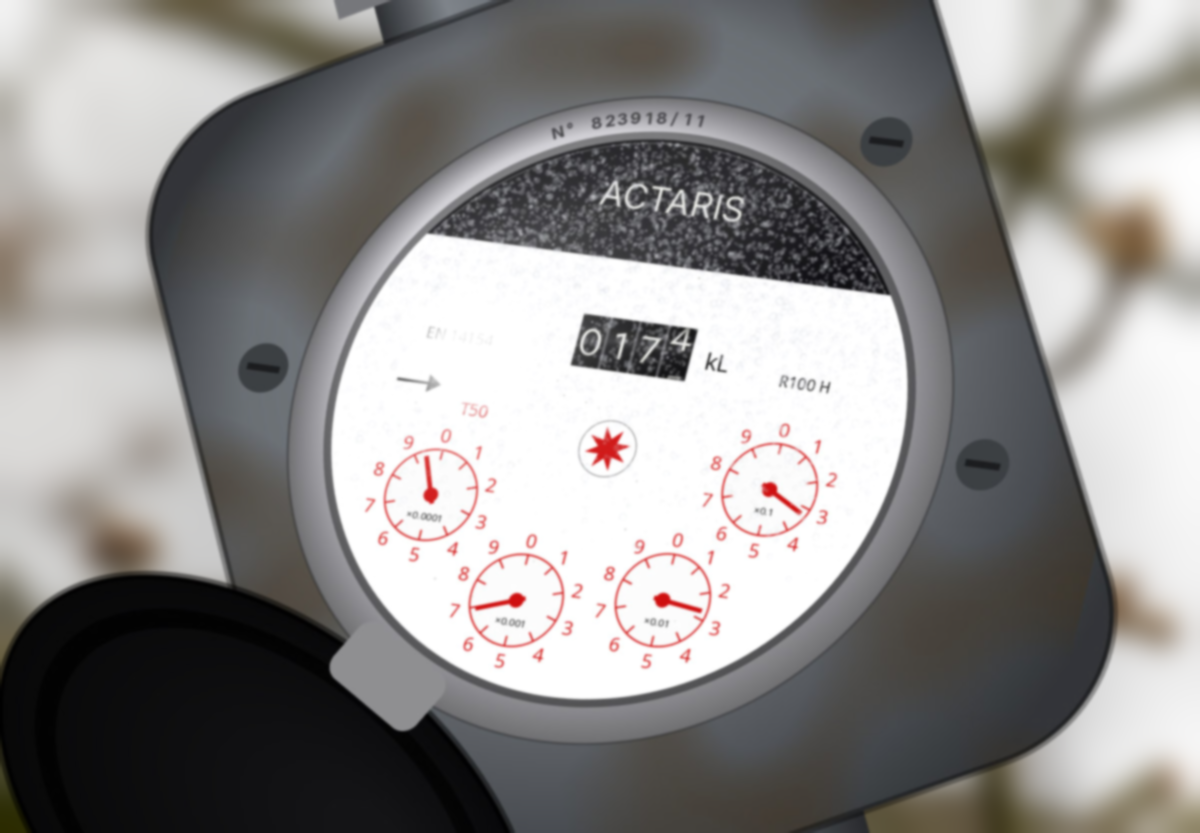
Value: 174.3269 kL
